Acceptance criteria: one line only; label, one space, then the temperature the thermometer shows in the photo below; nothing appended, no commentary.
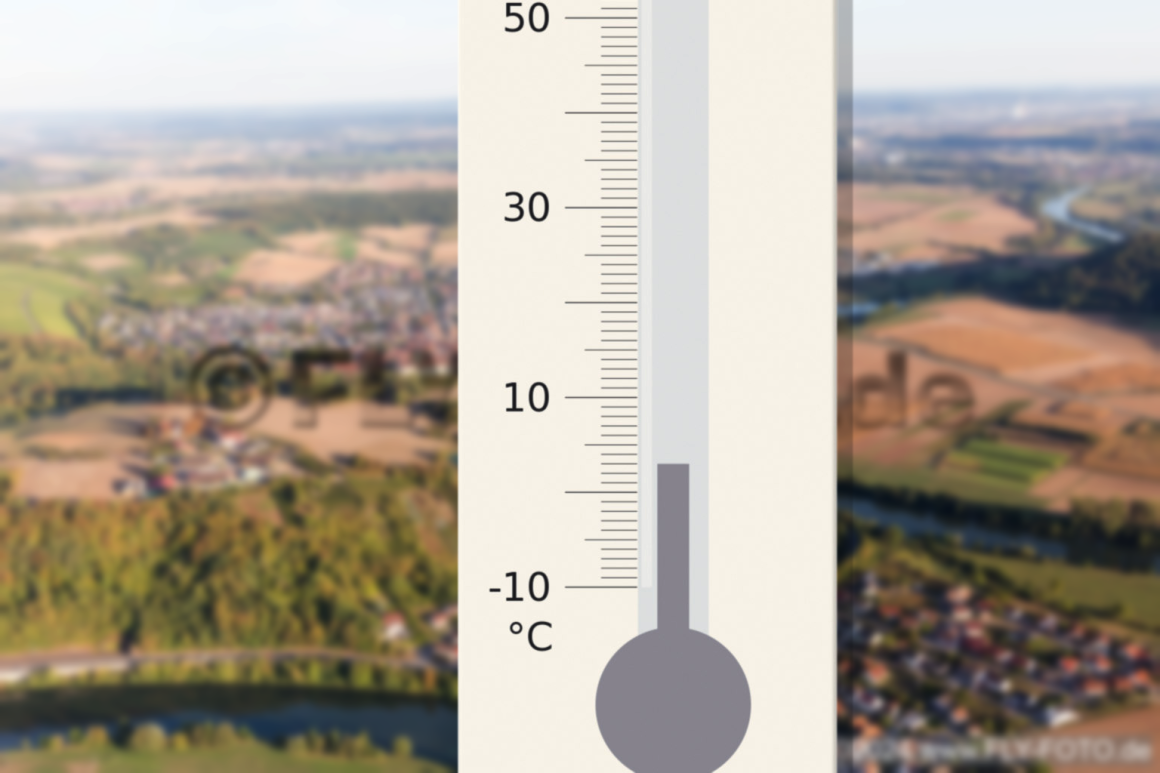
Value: 3 °C
